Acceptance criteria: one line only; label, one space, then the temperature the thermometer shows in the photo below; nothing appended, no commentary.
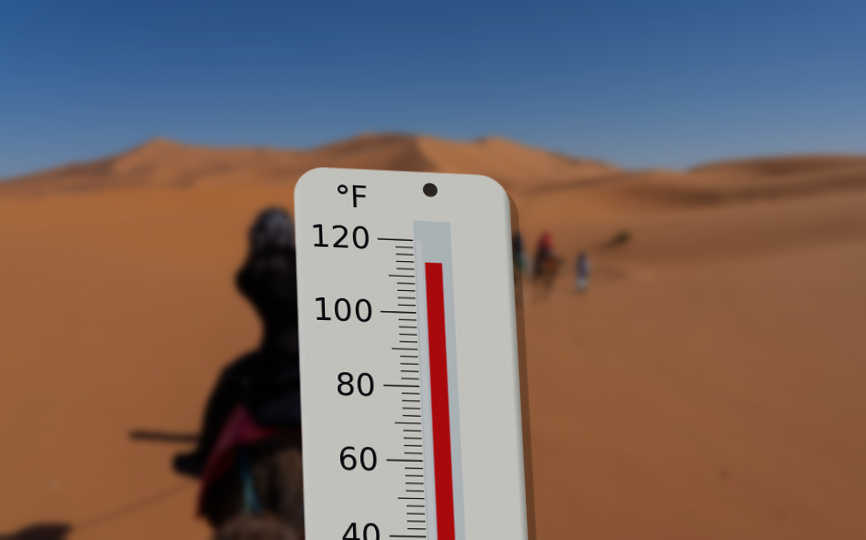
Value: 114 °F
